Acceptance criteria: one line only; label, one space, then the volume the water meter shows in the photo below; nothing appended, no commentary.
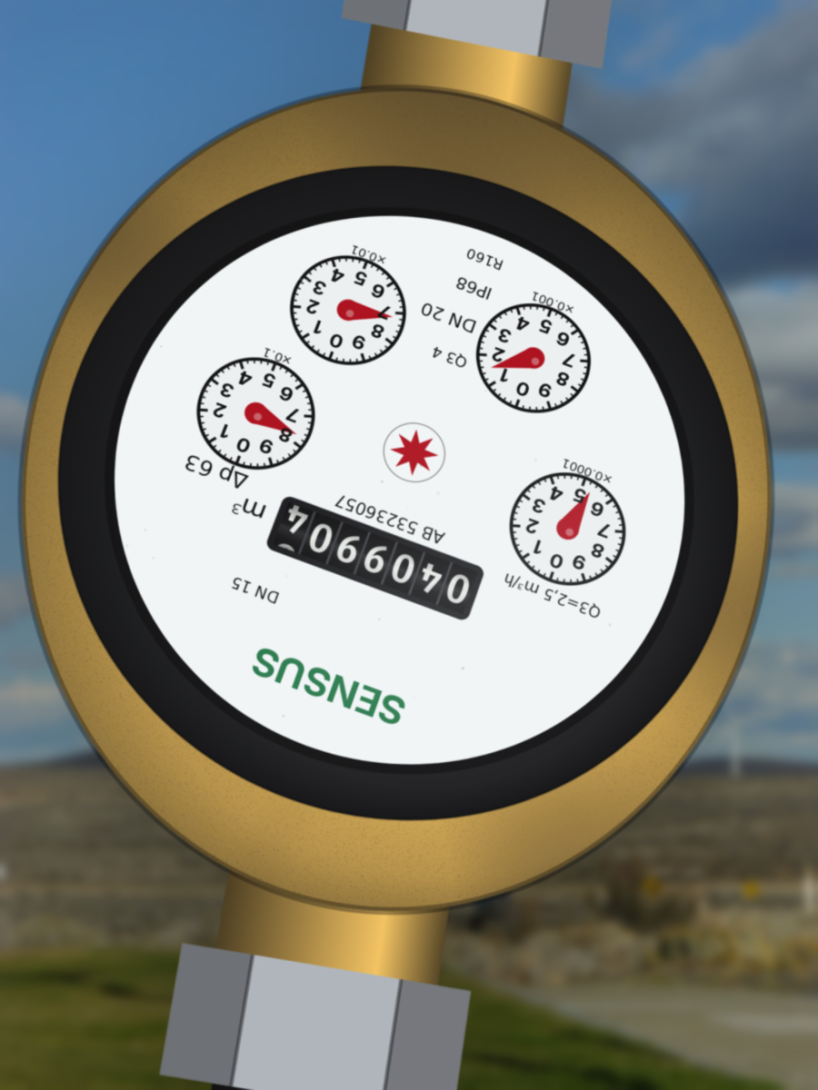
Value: 409903.7715 m³
